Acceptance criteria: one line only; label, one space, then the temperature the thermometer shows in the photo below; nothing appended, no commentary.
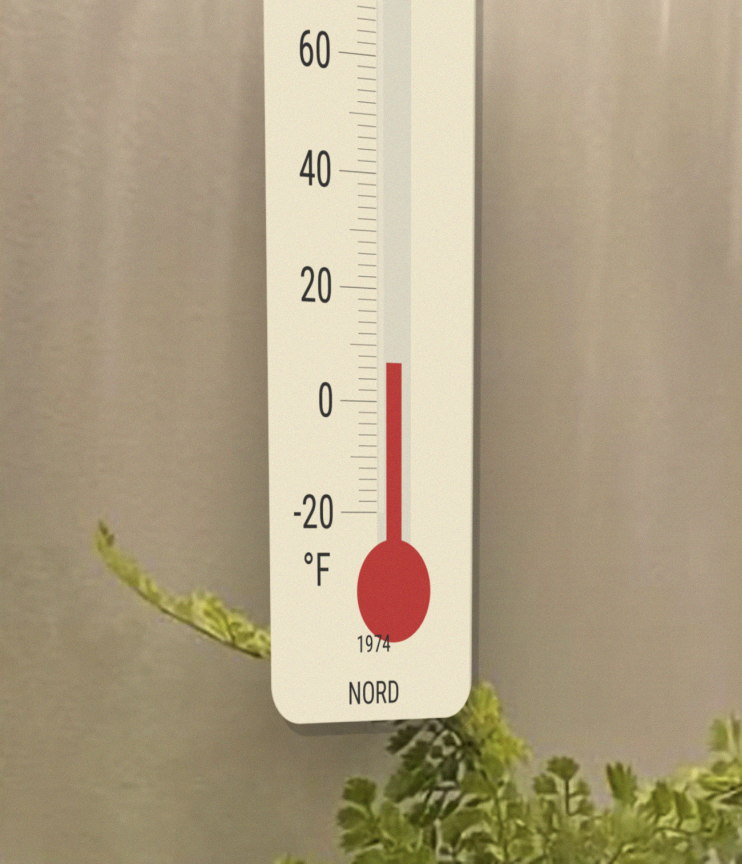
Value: 7 °F
